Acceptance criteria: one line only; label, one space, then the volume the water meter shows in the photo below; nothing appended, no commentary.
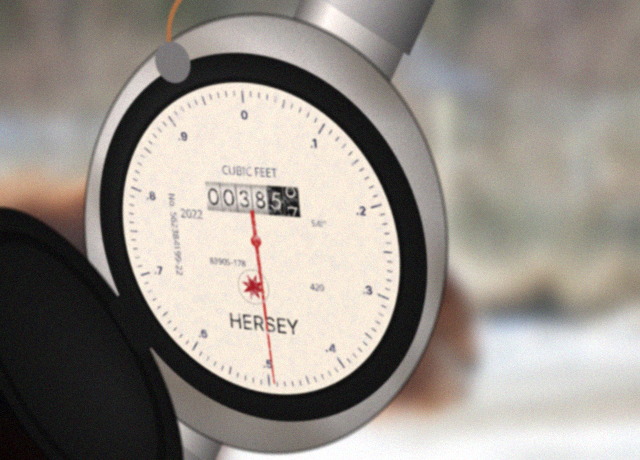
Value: 3856.49 ft³
